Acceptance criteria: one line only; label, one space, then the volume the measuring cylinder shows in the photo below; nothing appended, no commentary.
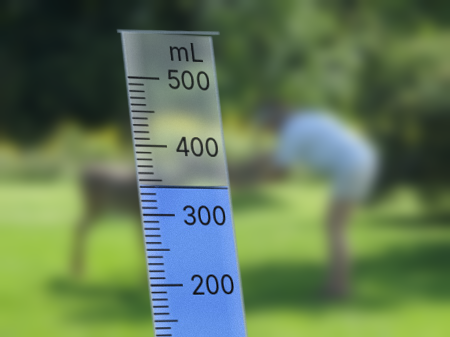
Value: 340 mL
